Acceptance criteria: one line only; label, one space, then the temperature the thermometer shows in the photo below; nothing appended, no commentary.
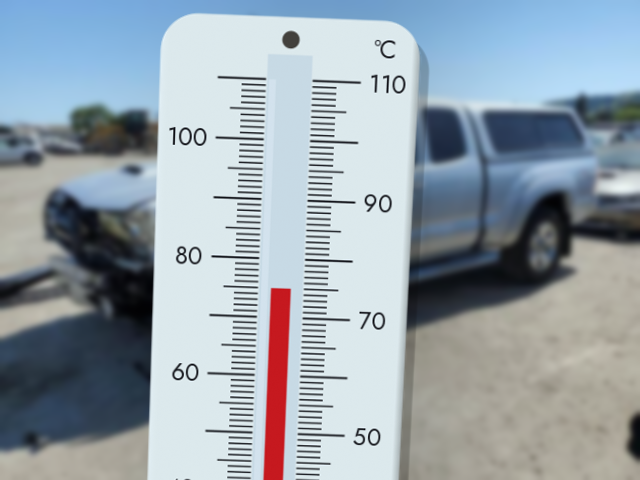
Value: 75 °C
